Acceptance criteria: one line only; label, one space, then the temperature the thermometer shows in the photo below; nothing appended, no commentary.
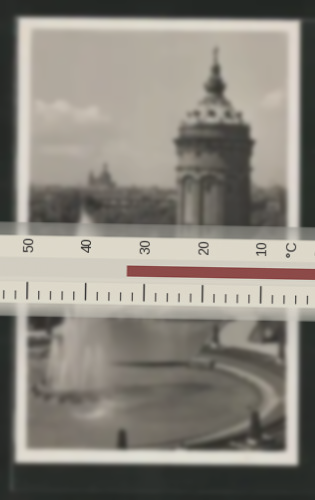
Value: 33 °C
